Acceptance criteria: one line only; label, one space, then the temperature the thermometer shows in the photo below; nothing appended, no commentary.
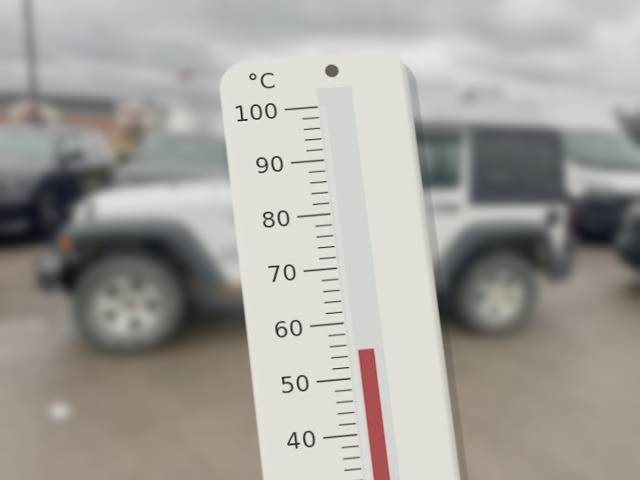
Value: 55 °C
